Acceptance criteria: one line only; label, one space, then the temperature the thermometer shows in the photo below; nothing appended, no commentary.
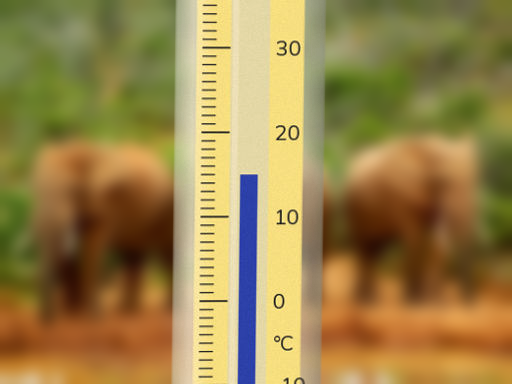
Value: 15 °C
